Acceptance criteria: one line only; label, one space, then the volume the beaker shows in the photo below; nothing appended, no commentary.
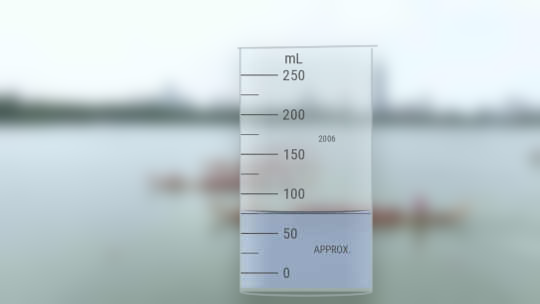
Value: 75 mL
